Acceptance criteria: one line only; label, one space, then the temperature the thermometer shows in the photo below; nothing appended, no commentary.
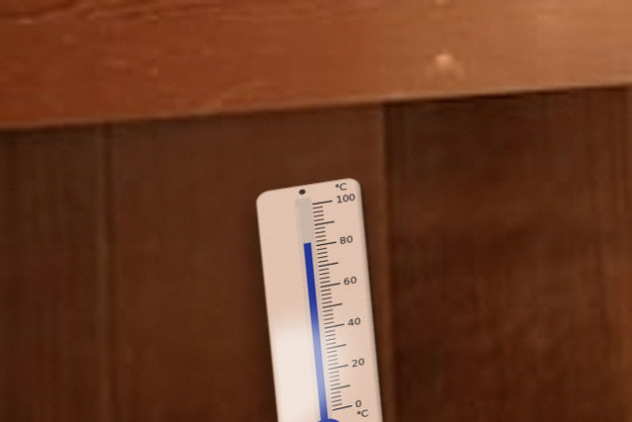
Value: 82 °C
